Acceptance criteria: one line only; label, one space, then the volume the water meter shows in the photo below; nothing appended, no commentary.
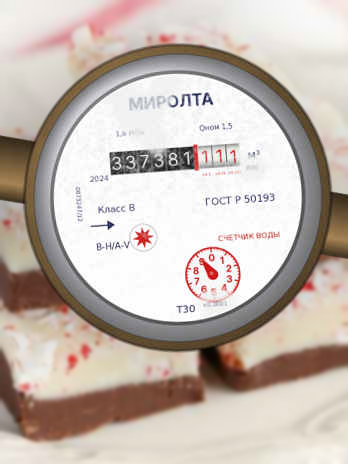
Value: 337381.1109 m³
